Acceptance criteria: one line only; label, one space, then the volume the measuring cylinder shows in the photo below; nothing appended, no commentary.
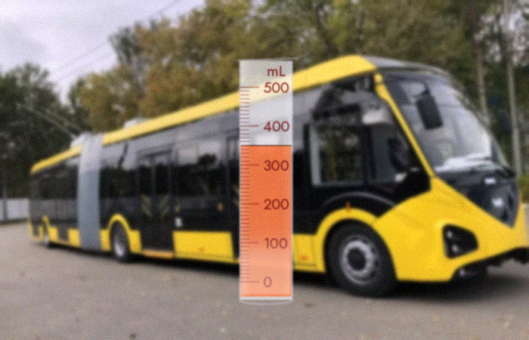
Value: 350 mL
